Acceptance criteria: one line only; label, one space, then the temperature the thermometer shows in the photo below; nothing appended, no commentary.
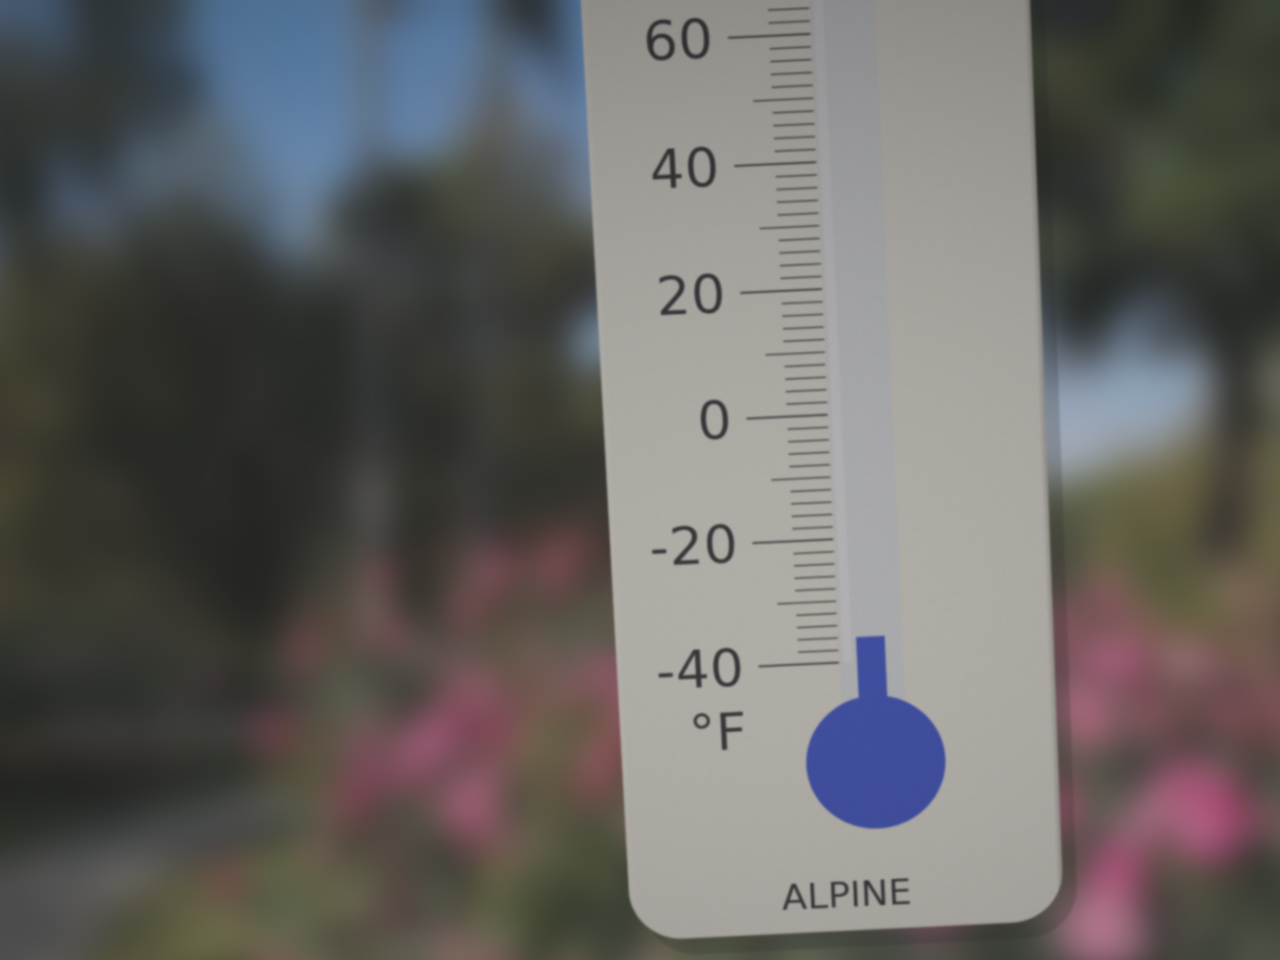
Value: -36 °F
